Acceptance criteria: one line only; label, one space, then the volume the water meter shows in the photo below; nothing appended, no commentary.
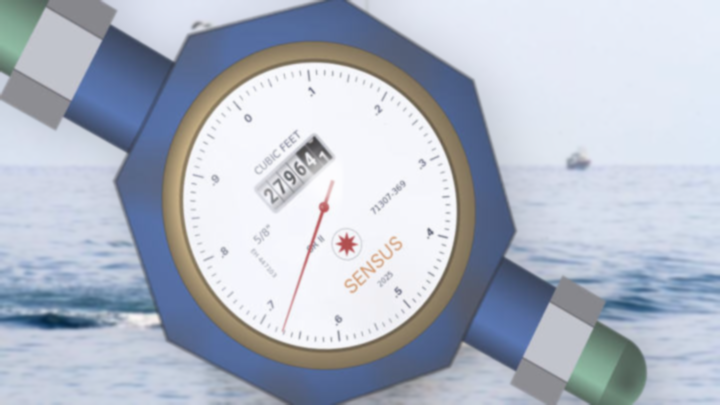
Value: 279640.67 ft³
